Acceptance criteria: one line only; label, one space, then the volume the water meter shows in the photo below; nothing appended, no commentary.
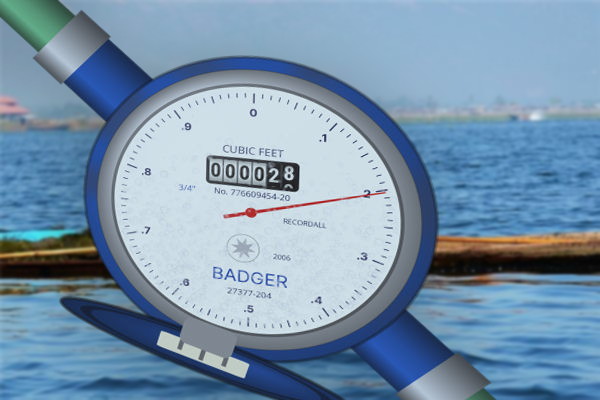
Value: 28.20 ft³
